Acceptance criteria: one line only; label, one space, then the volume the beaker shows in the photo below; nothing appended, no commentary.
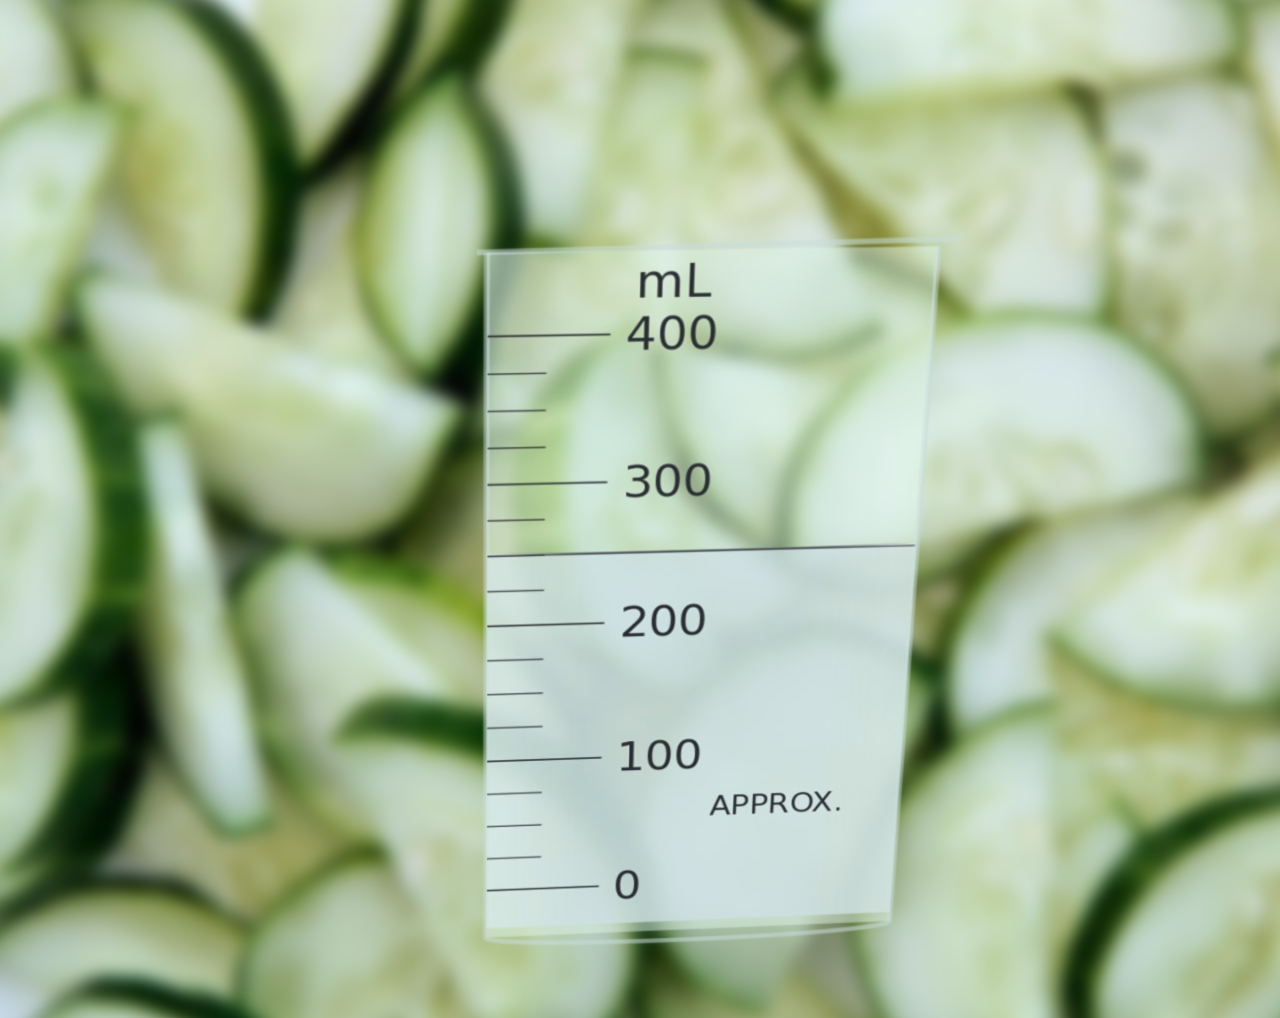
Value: 250 mL
